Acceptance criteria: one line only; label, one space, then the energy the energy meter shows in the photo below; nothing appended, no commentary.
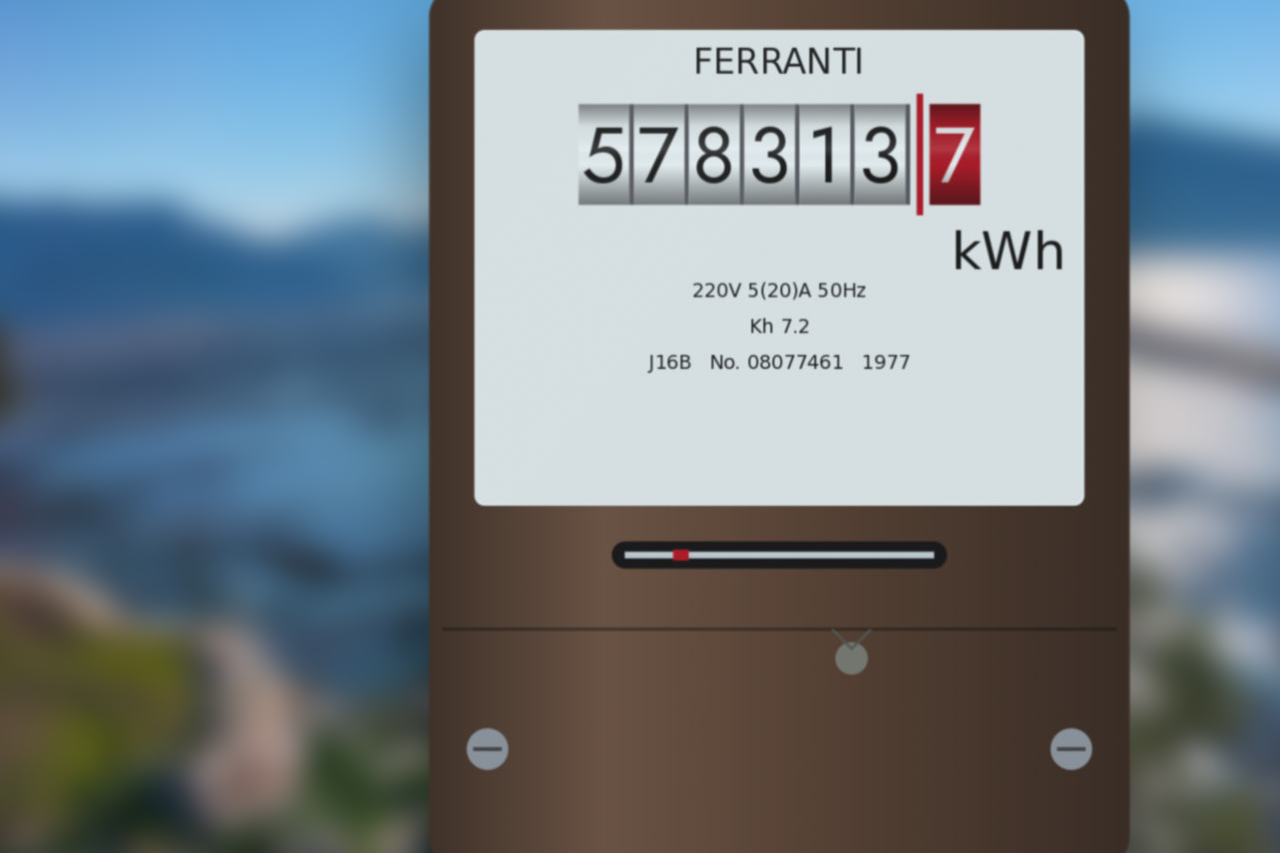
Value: 578313.7 kWh
